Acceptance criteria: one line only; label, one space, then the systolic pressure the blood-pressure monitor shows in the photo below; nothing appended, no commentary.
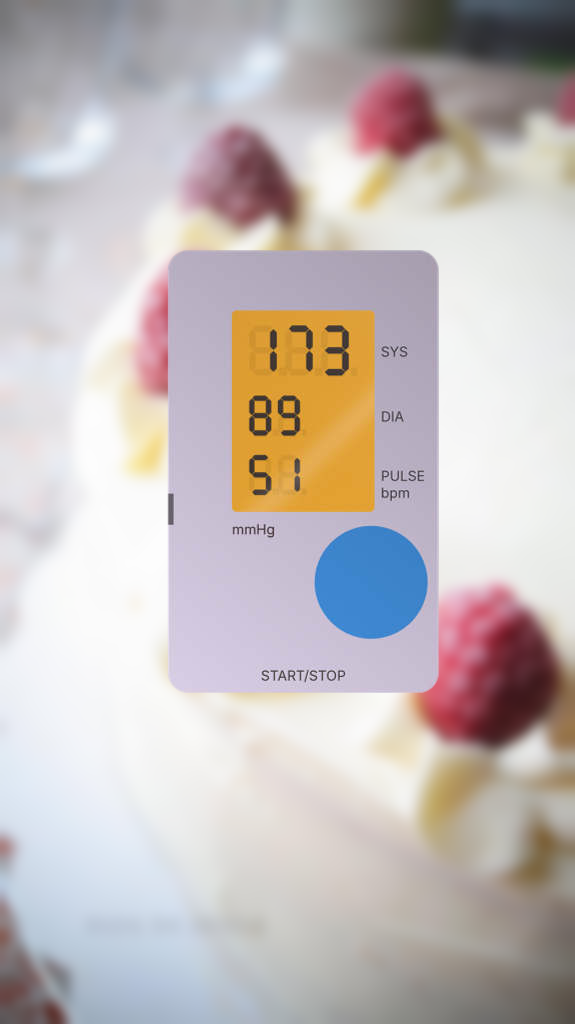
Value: 173 mmHg
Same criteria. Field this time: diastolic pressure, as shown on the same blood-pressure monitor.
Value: 89 mmHg
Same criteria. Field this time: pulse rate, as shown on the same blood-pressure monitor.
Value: 51 bpm
